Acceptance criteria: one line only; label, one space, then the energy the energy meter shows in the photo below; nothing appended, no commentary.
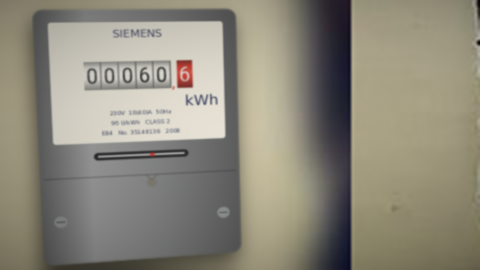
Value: 60.6 kWh
